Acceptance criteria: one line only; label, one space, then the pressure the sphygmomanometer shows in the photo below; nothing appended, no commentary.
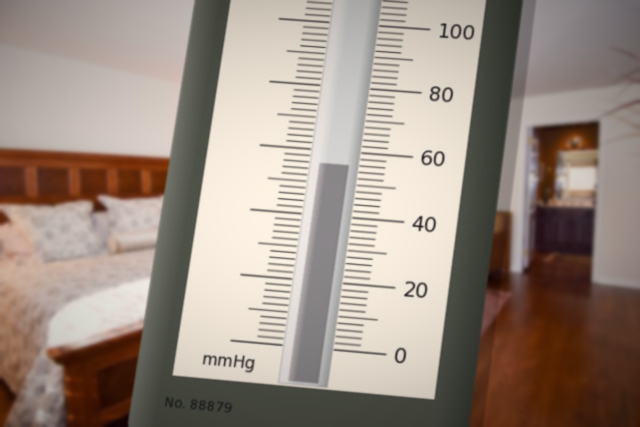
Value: 56 mmHg
